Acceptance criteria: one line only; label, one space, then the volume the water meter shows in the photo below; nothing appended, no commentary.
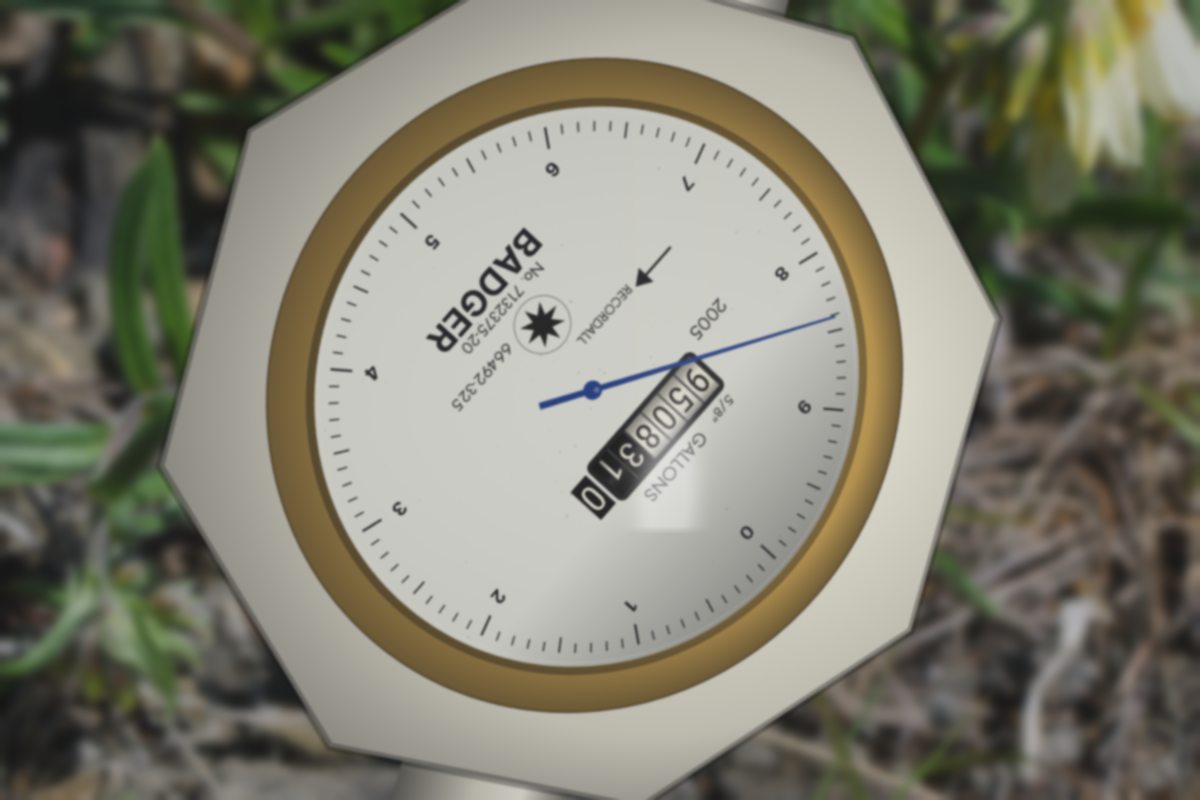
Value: 9508308.4 gal
